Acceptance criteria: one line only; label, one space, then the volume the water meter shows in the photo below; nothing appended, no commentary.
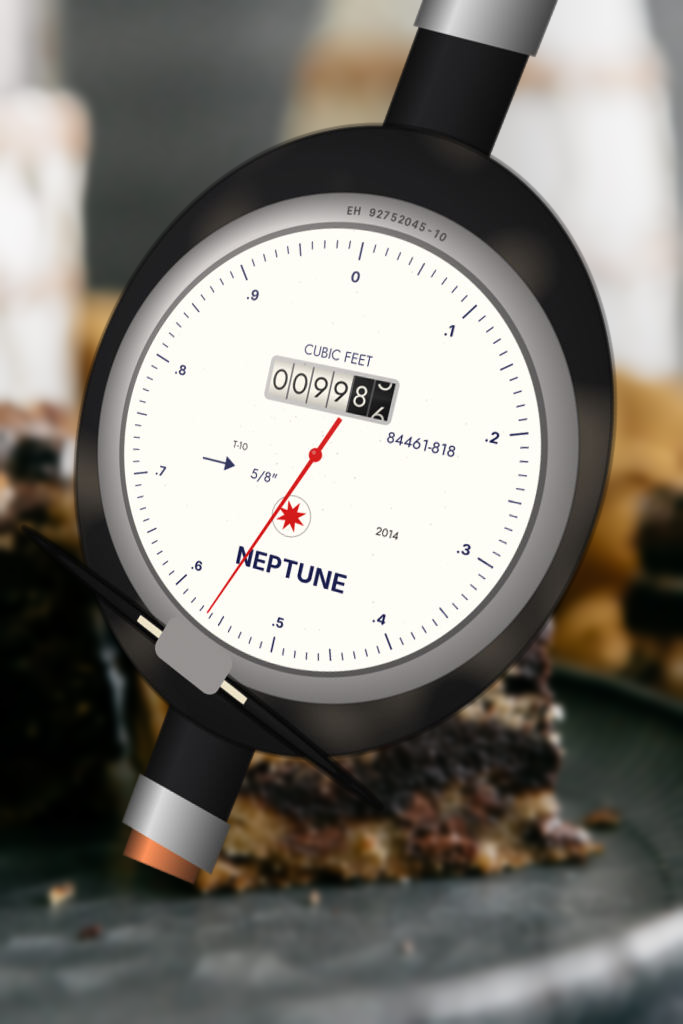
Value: 9985.56 ft³
